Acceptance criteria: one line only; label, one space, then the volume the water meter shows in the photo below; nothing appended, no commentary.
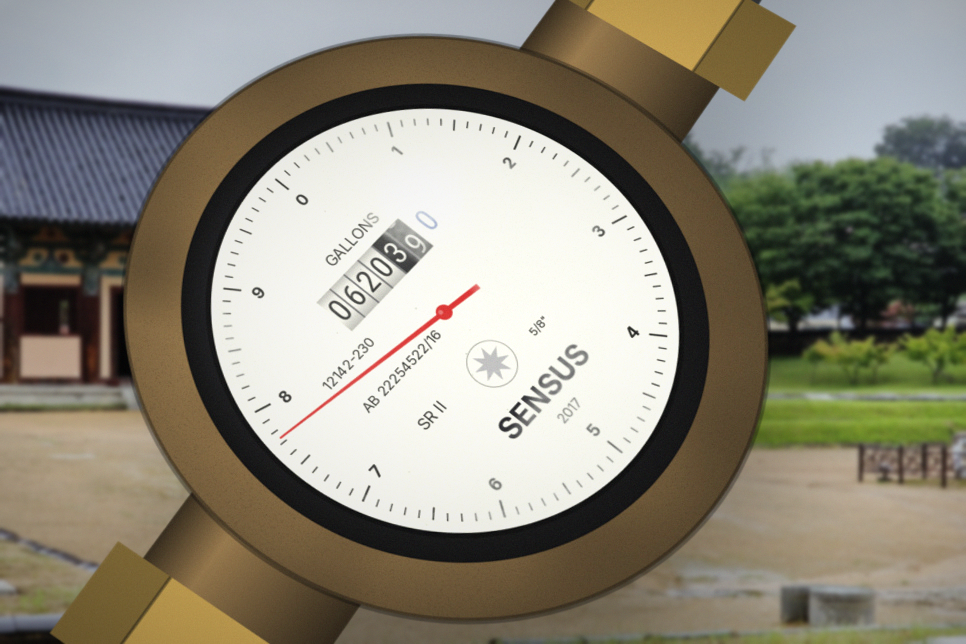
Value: 620387.7 gal
